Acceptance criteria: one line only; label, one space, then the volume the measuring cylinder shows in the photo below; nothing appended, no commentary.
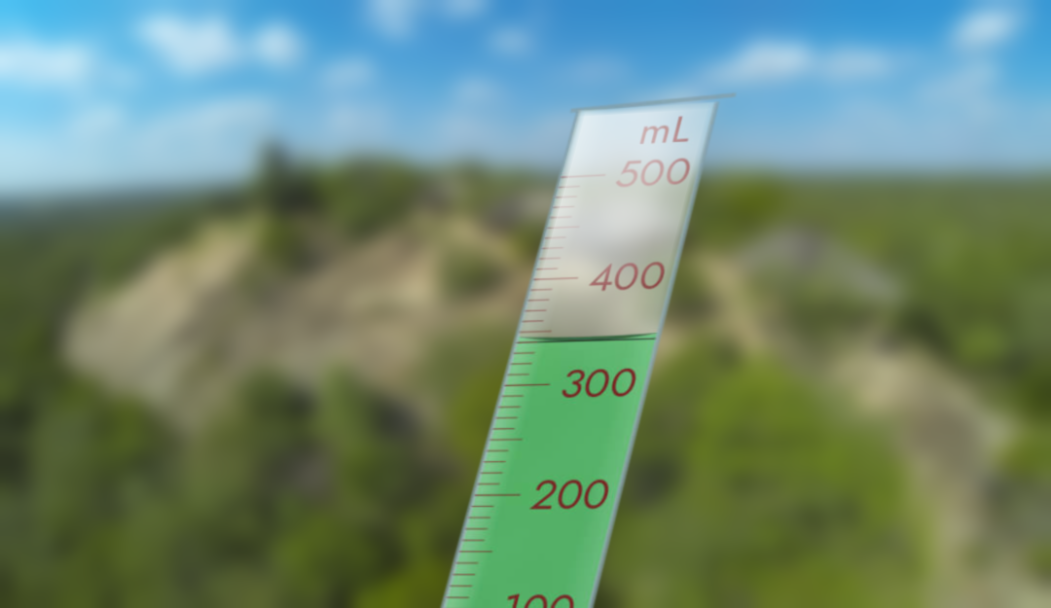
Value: 340 mL
